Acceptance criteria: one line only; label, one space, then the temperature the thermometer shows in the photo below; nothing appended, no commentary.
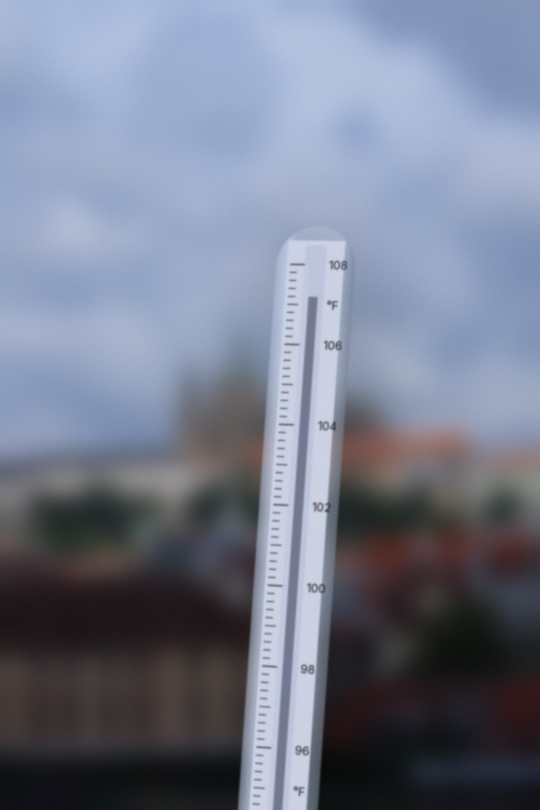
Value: 107.2 °F
